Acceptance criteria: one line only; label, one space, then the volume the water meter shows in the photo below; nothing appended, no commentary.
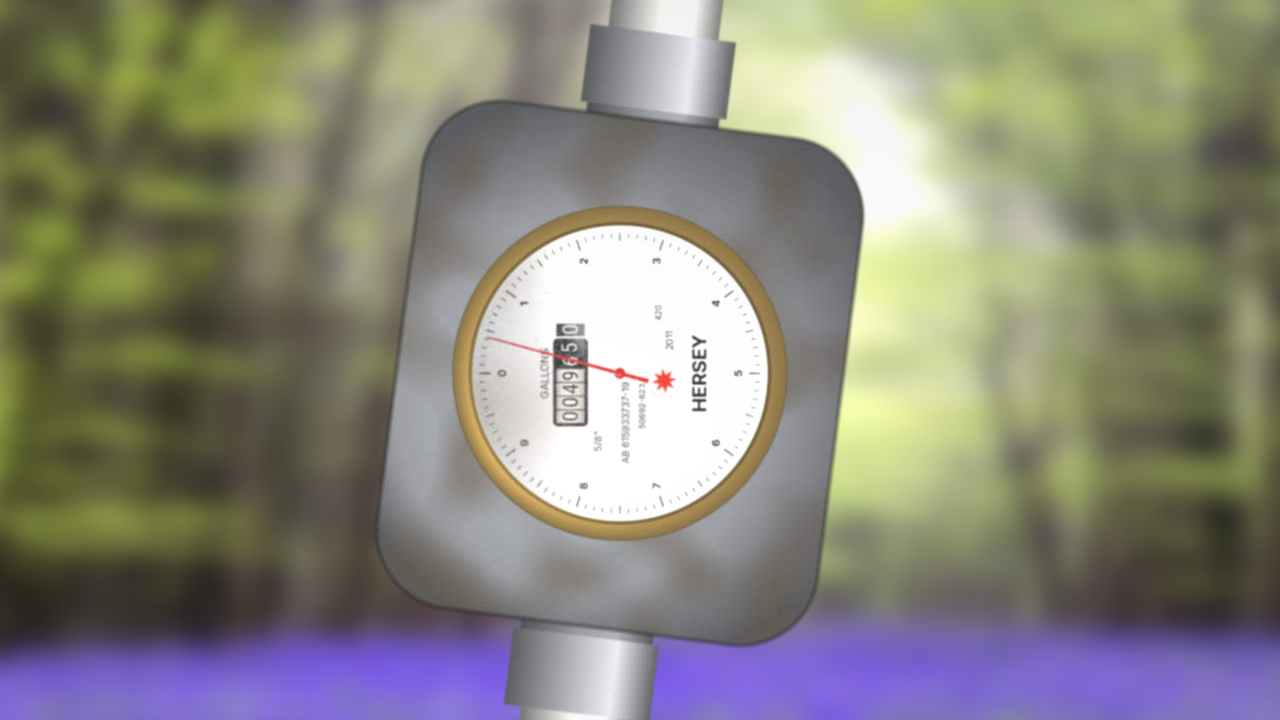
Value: 49650.4 gal
